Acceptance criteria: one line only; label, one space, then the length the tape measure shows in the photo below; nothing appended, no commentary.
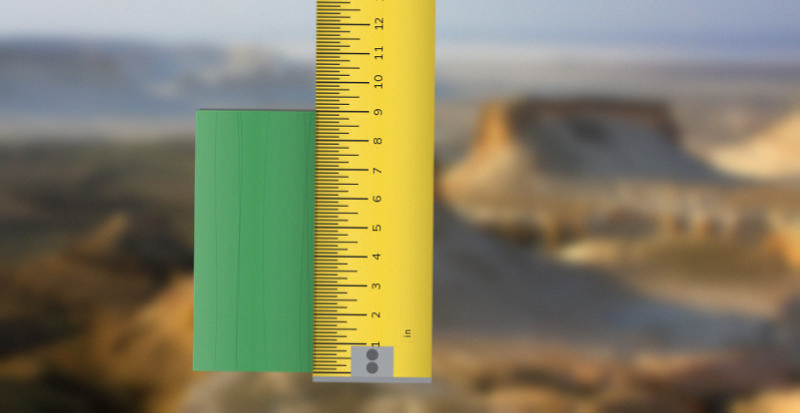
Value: 9 in
